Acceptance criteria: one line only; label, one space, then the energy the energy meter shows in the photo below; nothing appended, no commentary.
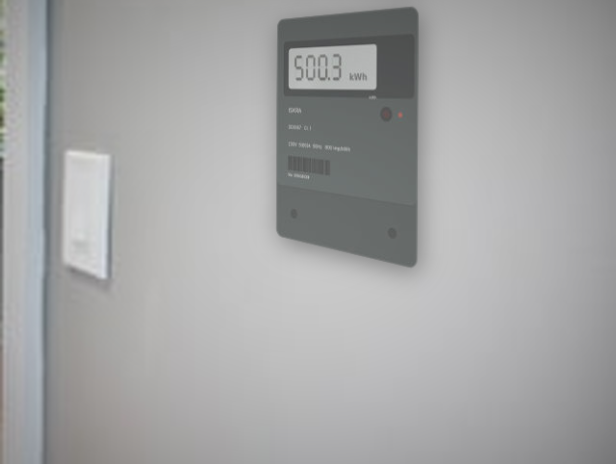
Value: 500.3 kWh
